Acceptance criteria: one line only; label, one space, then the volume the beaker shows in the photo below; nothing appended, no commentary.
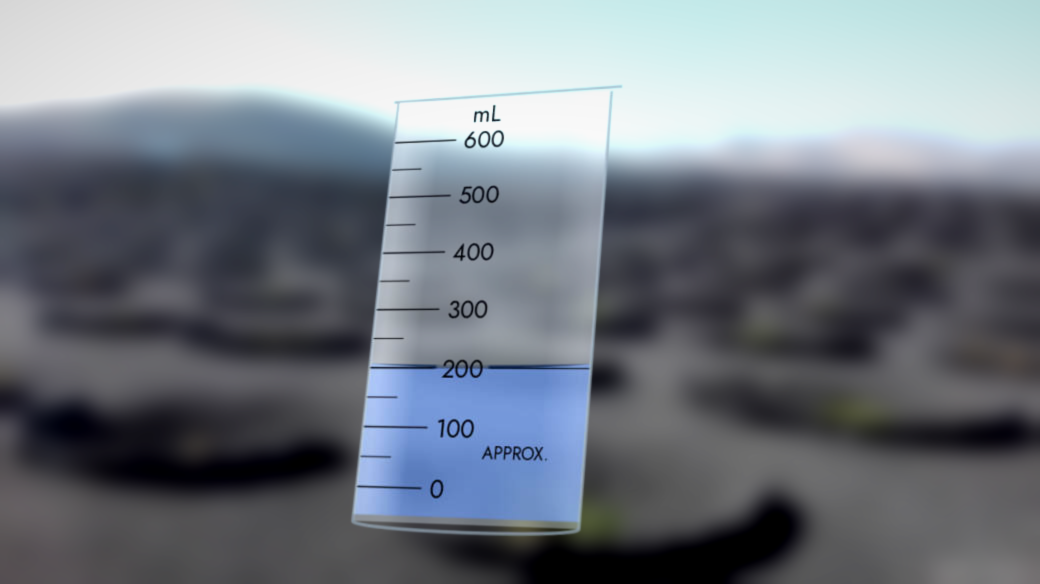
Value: 200 mL
